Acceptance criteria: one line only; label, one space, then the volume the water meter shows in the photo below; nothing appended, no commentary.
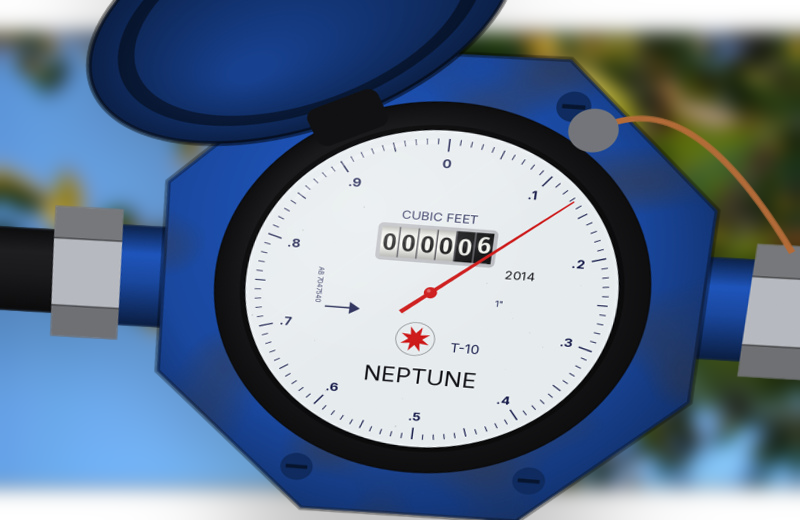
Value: 6.13 ft³
